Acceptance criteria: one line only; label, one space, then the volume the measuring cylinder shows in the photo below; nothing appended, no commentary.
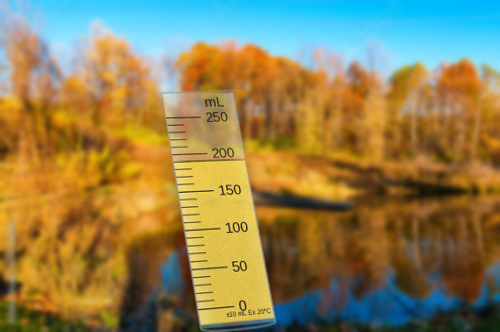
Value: 190 mL
